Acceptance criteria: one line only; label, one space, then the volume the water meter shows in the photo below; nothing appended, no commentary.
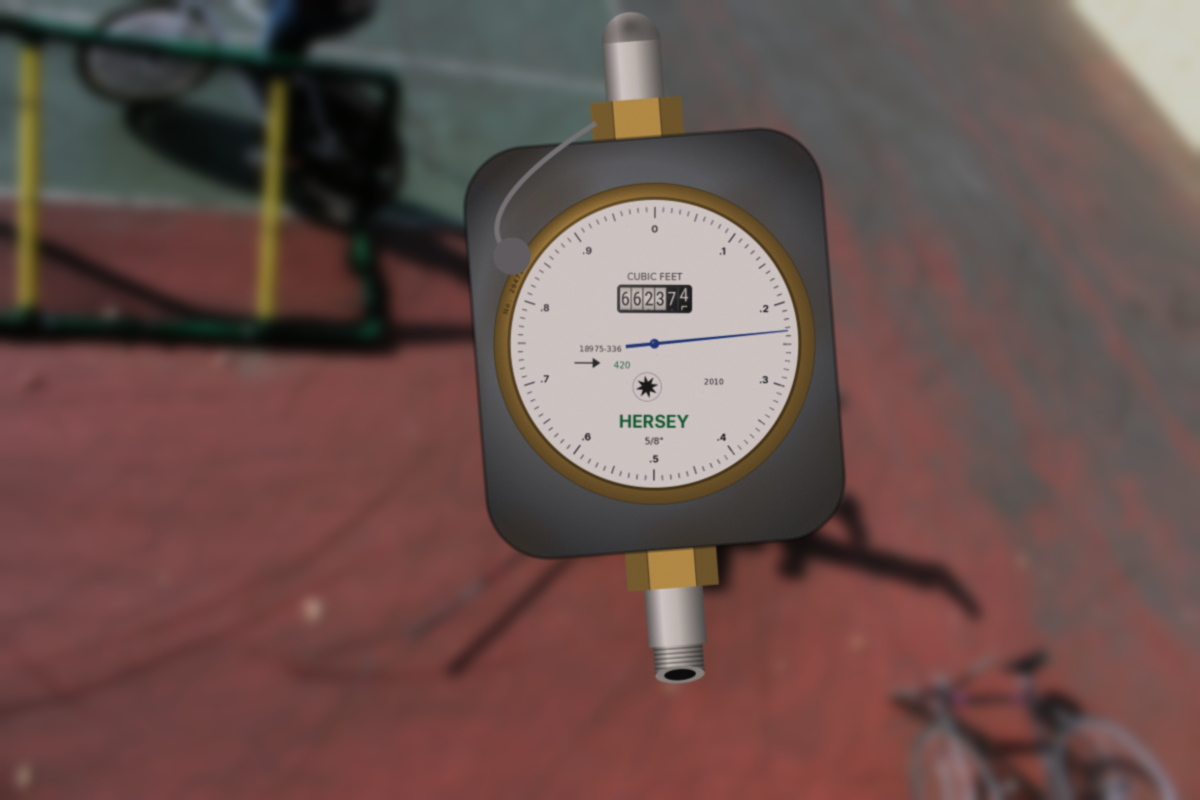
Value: 662374.23 ft³
